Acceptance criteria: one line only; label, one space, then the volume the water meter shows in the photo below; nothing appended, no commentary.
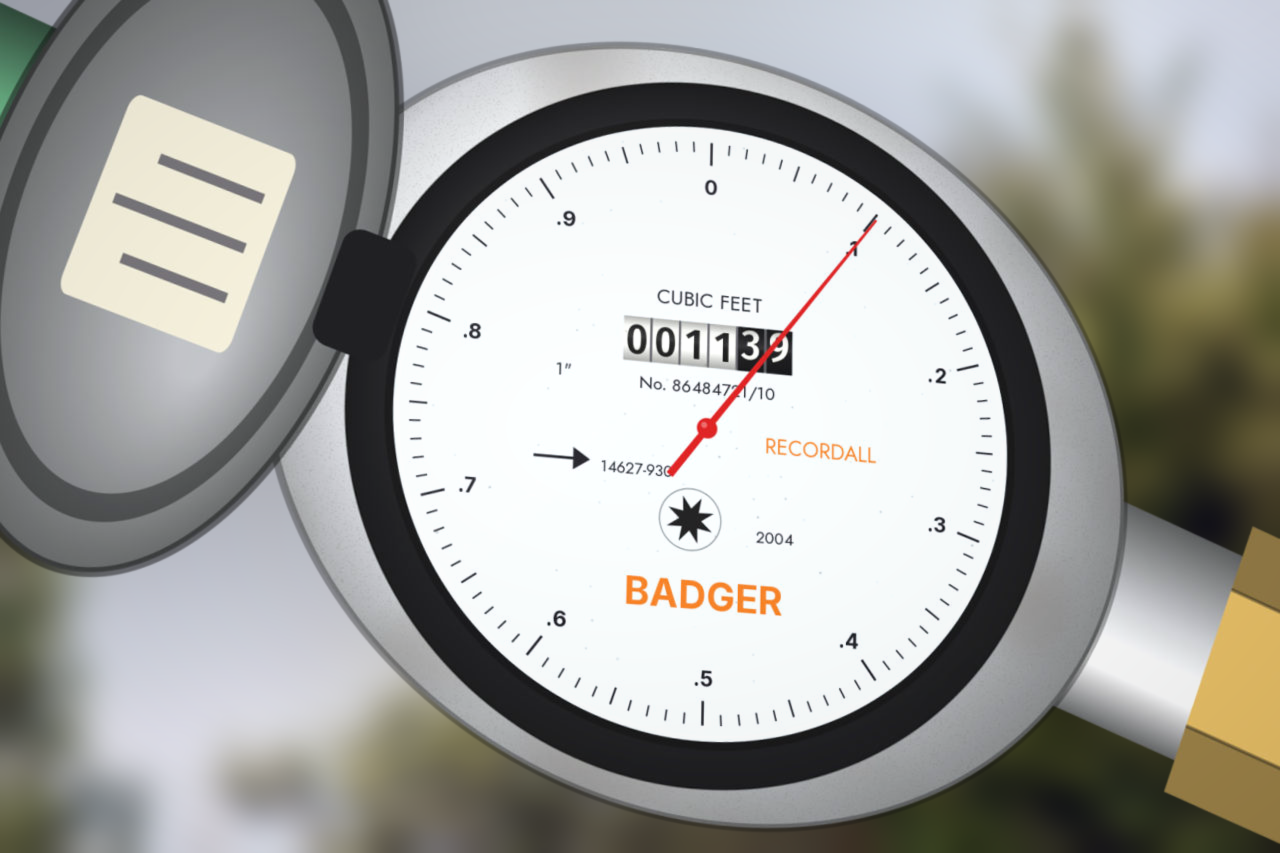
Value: 1139.10 ft³
